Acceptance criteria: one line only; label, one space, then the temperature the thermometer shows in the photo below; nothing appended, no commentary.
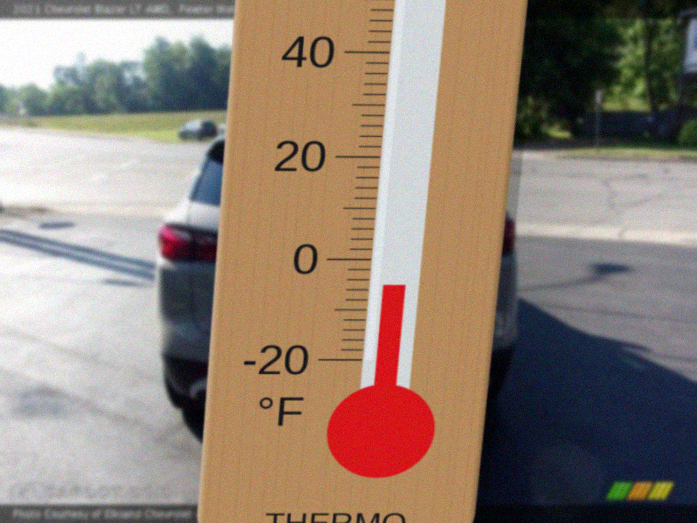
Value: -5 °F
